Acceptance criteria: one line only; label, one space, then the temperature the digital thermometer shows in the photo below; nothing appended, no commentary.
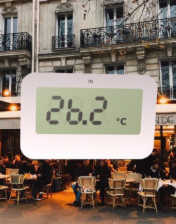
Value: 26.2 °C
